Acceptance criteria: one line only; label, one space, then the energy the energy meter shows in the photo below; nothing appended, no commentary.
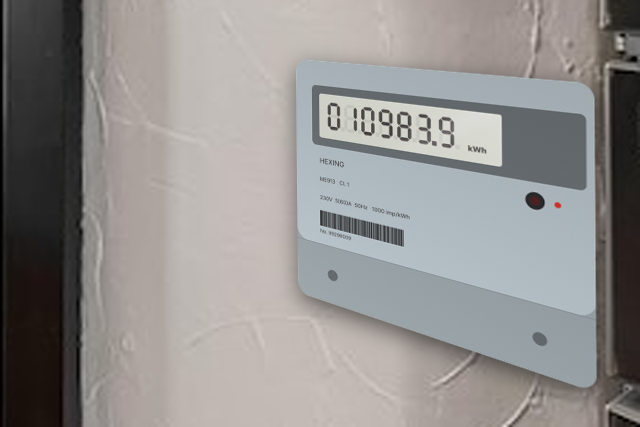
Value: 10983.9 kWh
